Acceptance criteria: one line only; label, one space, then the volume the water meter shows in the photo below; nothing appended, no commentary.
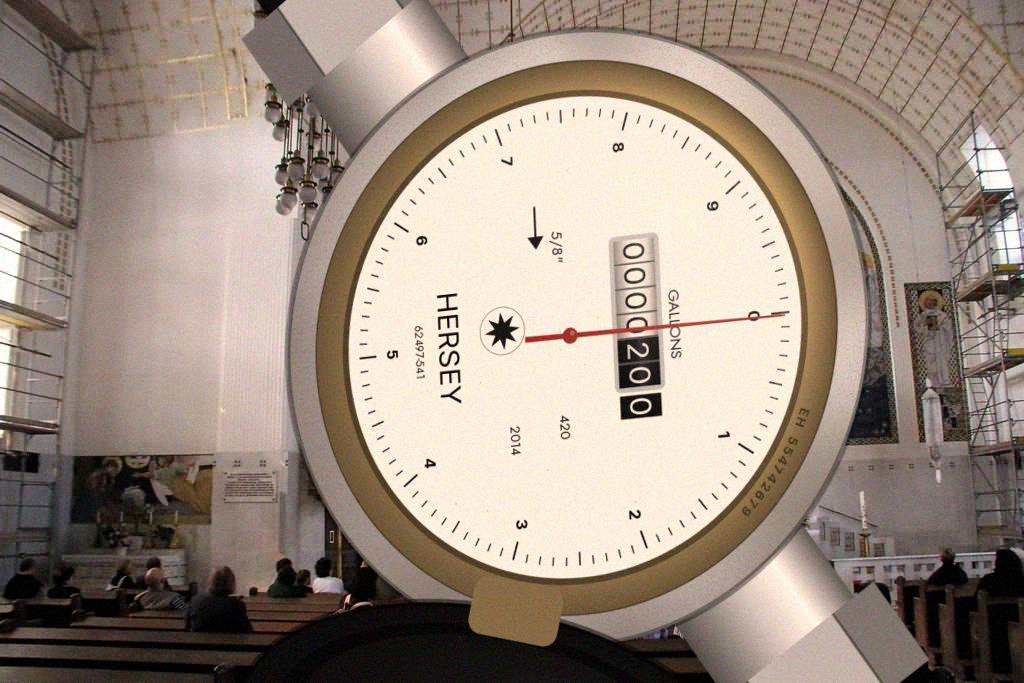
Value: 200.0 gal
